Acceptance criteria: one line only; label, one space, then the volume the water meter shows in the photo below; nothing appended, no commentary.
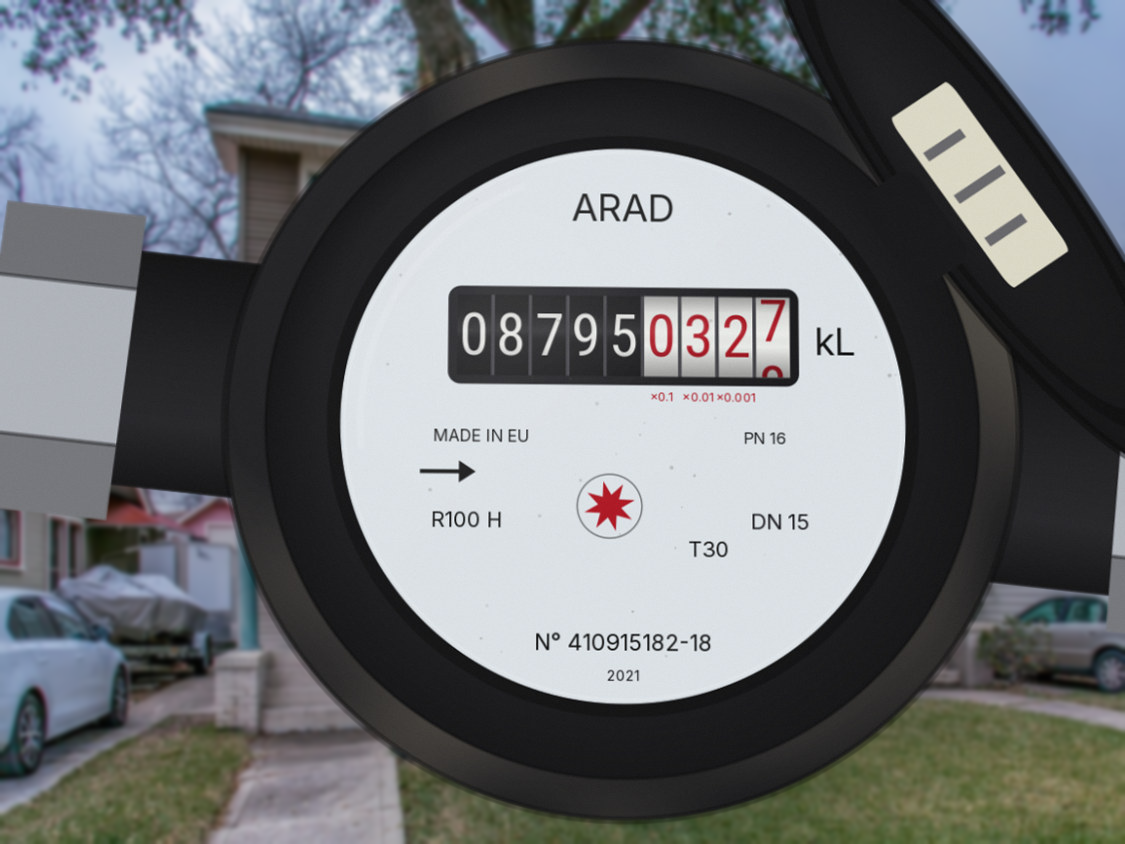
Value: 8795.0327 kL
